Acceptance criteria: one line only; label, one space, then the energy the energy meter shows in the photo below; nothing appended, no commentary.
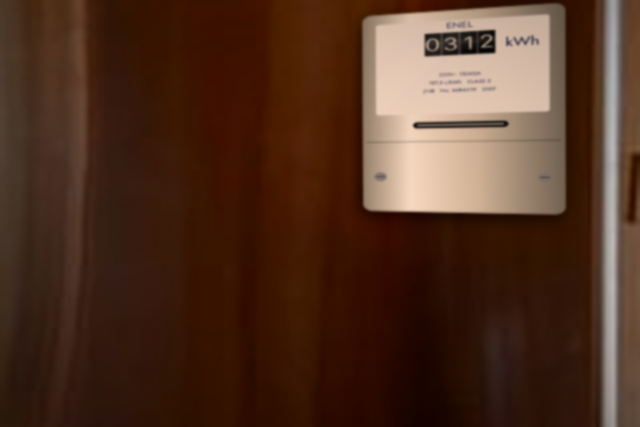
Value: 312 kWh
